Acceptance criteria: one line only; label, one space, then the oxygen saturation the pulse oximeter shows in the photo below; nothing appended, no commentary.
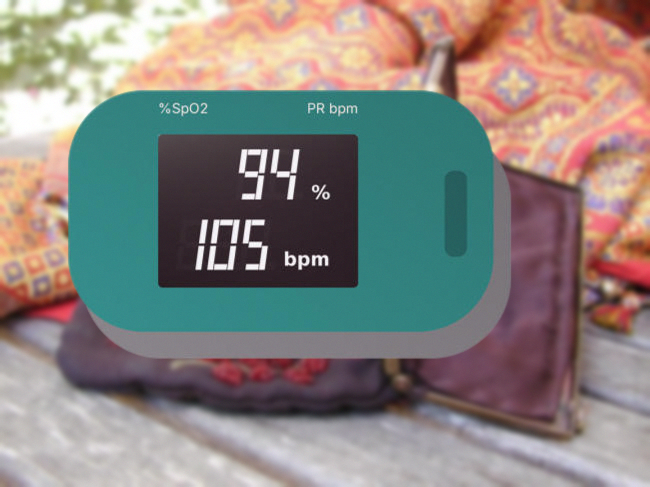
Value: 94 %
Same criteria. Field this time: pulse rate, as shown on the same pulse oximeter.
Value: 105 bpm
